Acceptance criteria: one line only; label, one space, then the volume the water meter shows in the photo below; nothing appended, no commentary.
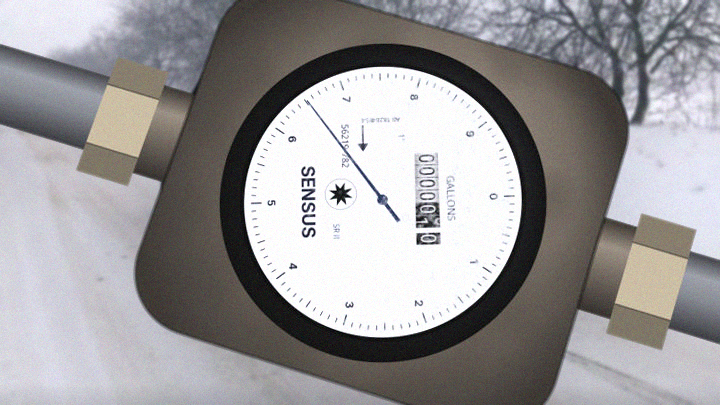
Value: 6.5 gal
